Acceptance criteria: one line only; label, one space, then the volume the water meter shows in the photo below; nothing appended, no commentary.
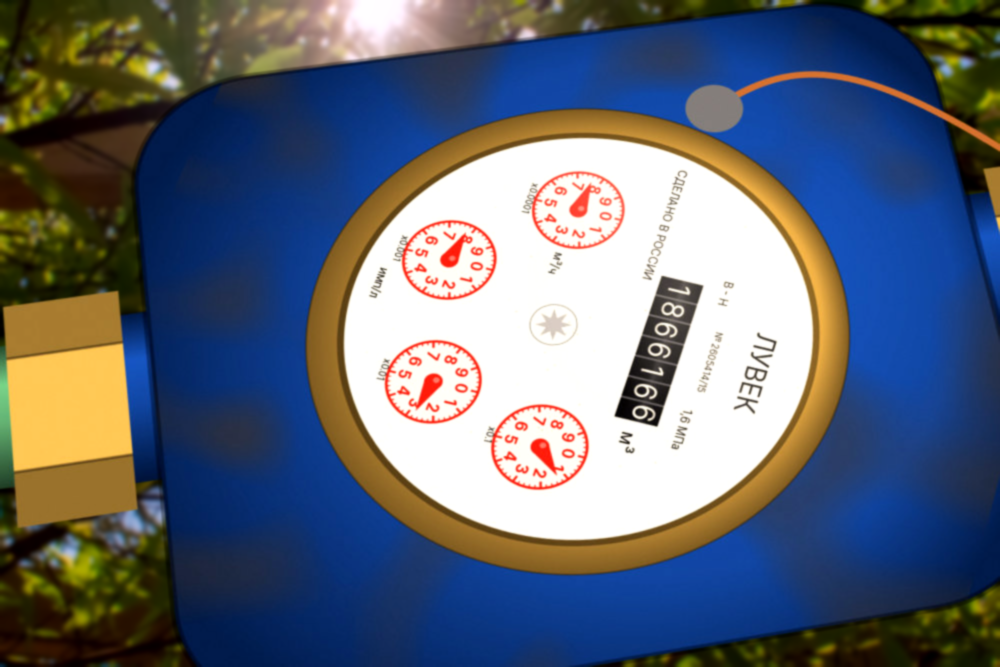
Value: 1866166.1277 m³
